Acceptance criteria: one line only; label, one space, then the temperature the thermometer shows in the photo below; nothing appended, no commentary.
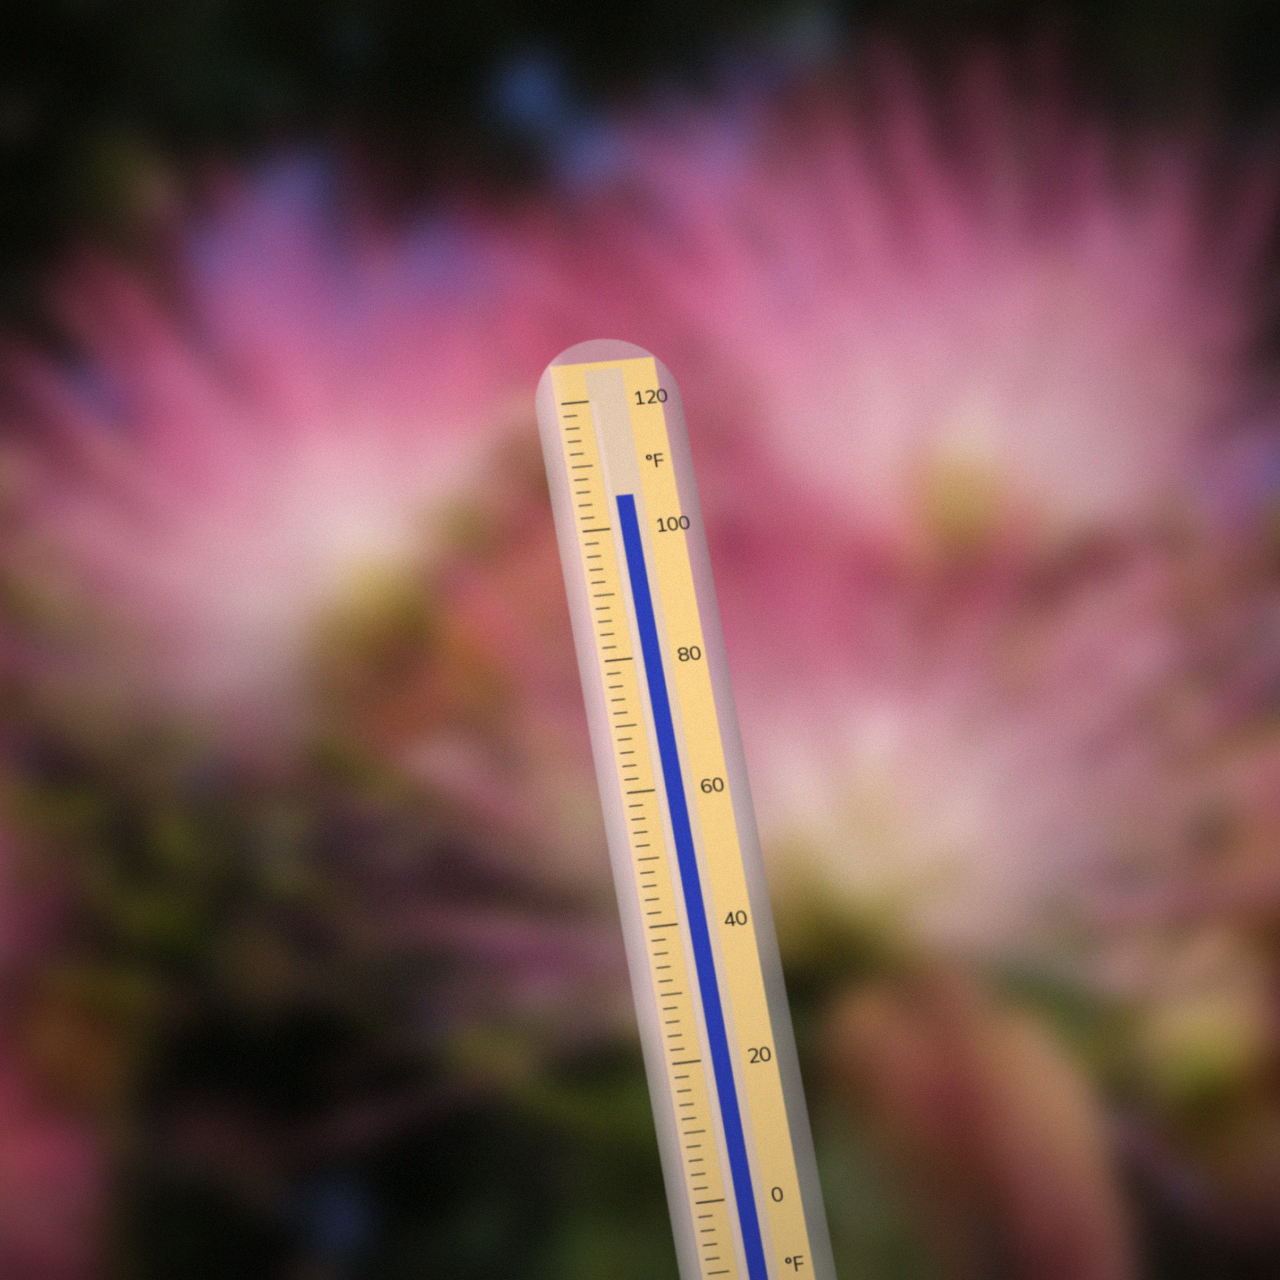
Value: 105 °F
